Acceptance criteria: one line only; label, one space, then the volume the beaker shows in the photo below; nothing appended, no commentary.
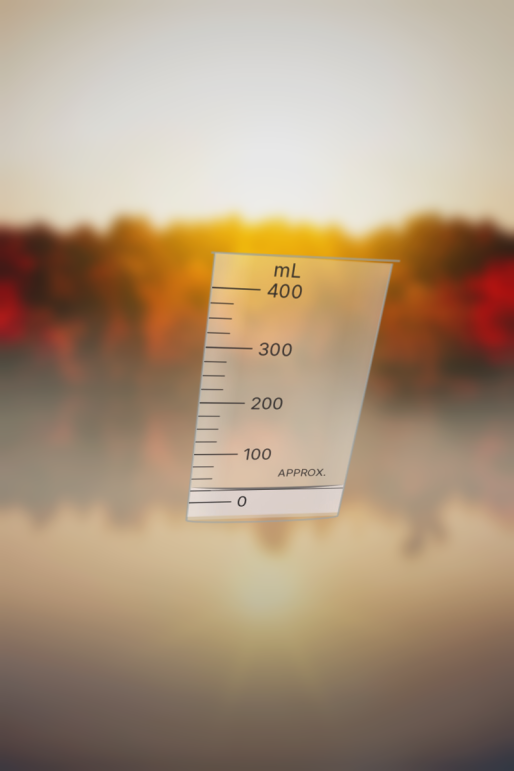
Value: 25 mL
